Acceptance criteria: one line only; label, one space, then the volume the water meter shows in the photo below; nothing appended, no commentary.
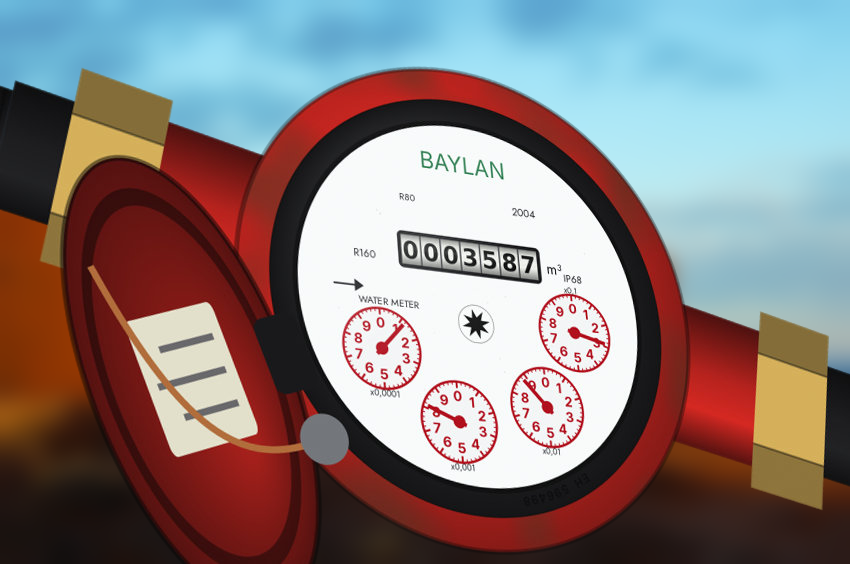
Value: 3587.2881 m³
